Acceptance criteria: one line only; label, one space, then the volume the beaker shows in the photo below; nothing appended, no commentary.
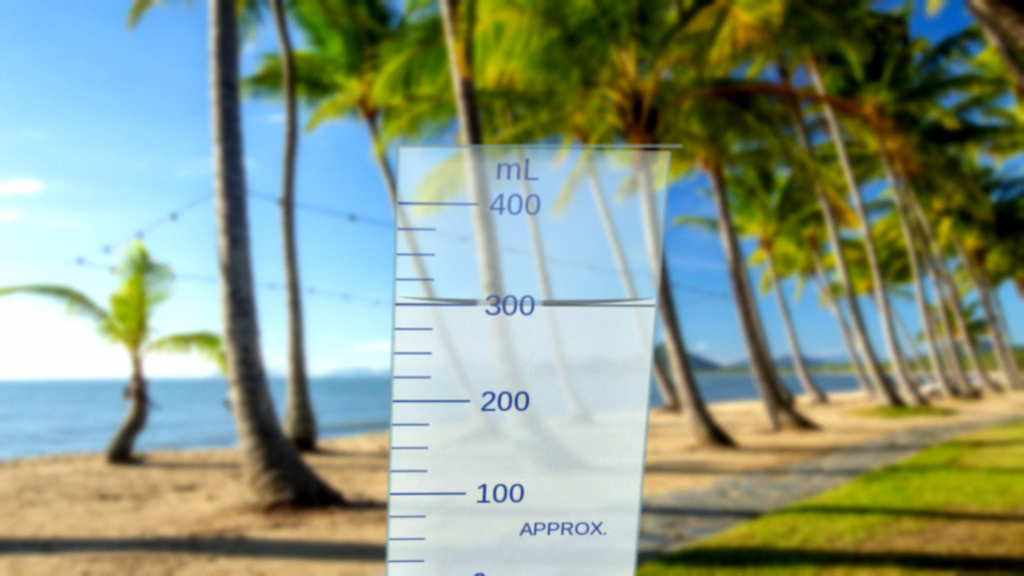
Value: 300 mL
